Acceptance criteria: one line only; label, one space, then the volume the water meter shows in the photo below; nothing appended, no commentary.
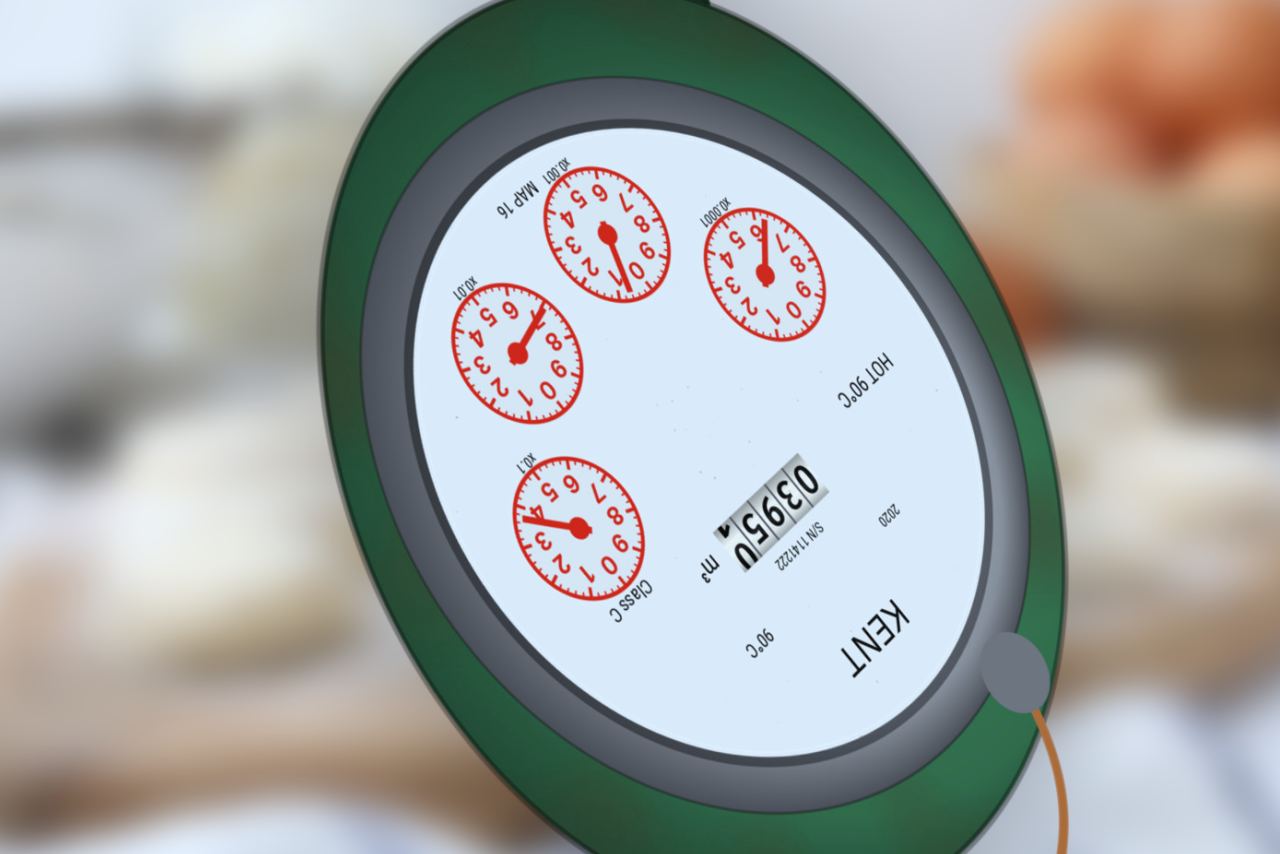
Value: 3950.3706 m³
